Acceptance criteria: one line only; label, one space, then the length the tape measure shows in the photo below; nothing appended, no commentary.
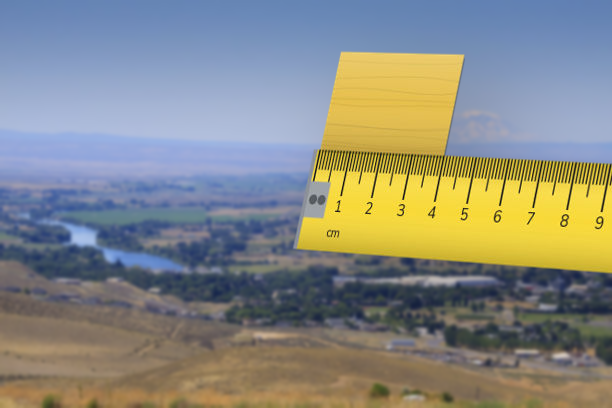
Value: 4 cm
